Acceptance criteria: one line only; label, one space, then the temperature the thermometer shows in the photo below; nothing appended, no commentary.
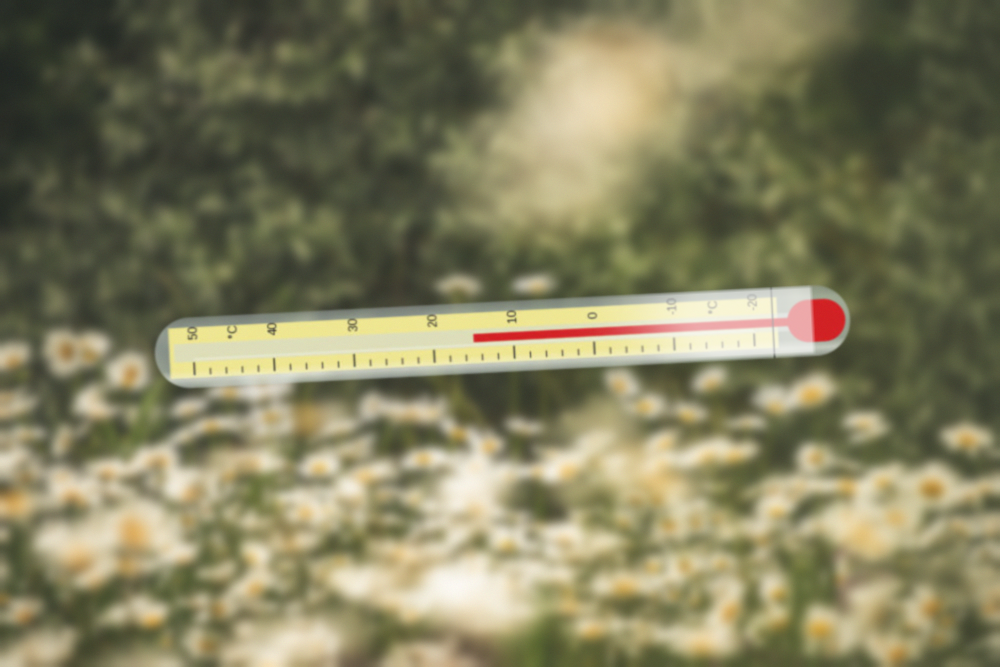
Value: 15 °C
